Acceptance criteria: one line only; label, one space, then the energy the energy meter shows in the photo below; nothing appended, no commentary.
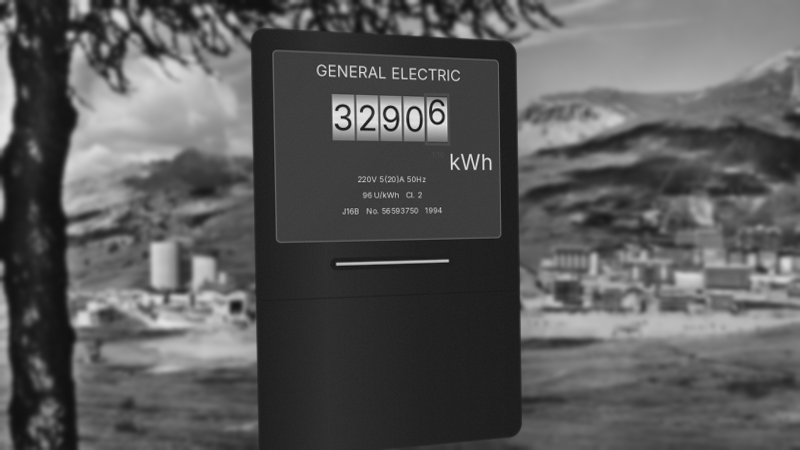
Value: 3290.6 kWh
